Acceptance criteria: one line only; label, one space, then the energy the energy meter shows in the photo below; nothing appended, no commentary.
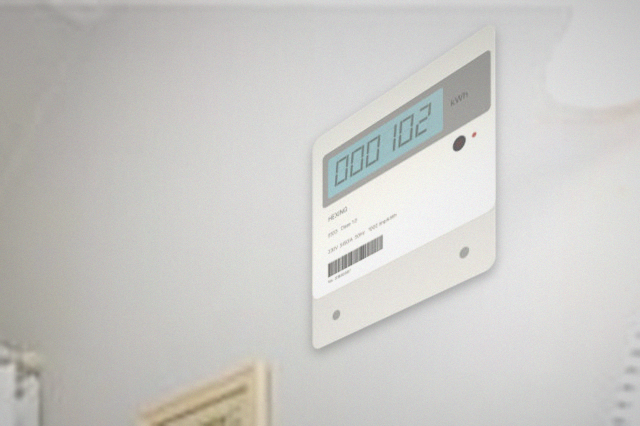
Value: 102 kWh
